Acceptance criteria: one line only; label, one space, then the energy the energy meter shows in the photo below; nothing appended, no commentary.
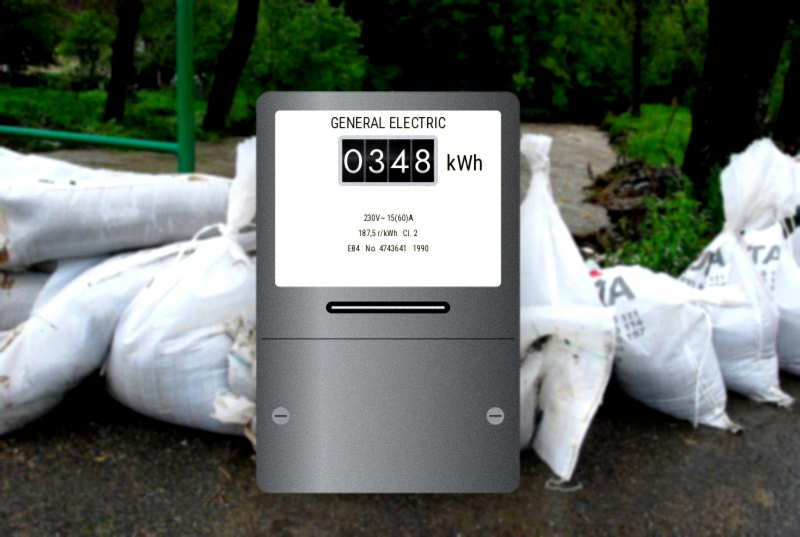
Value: 348 kWh
